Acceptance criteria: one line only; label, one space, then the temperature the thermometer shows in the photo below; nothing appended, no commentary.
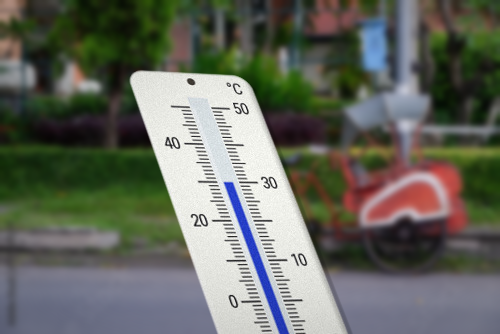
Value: 30 °C
